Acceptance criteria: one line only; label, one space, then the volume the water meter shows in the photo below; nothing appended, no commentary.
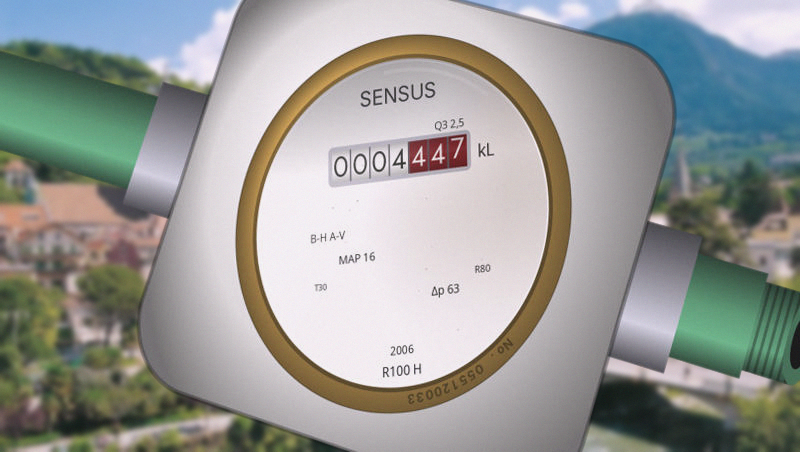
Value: 4.447 kL
